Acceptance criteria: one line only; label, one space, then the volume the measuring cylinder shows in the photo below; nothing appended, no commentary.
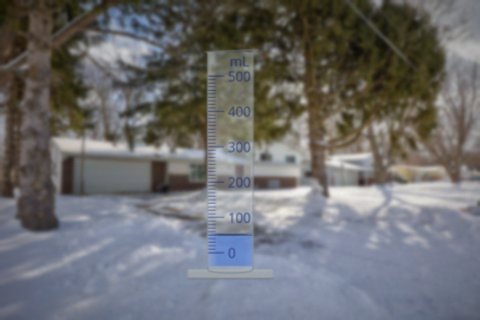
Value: 50 mL
